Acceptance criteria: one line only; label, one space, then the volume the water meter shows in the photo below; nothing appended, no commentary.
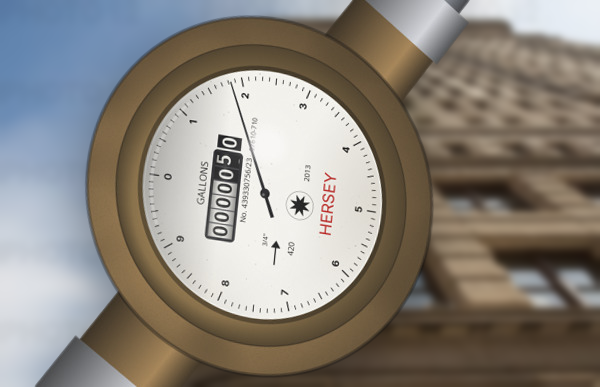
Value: 51.8 gal
